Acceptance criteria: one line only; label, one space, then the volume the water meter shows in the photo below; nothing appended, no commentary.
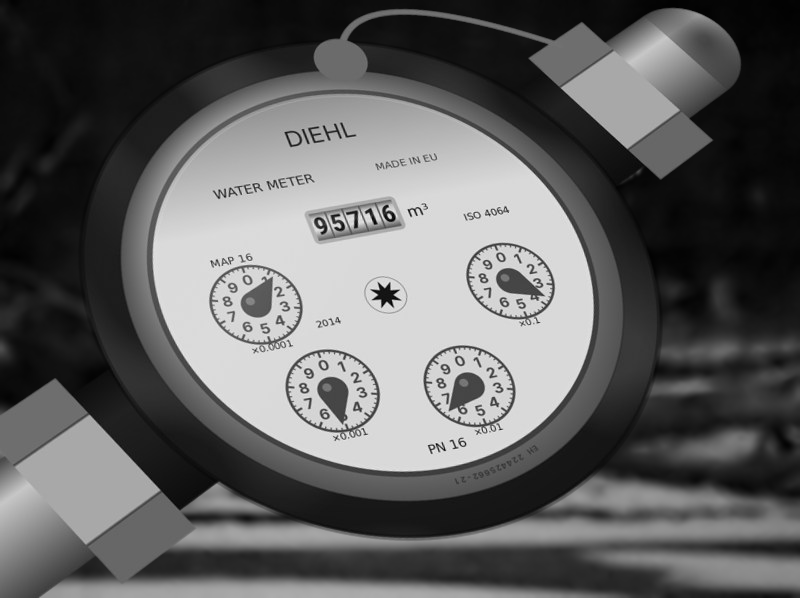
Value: 95716.3651 m³
